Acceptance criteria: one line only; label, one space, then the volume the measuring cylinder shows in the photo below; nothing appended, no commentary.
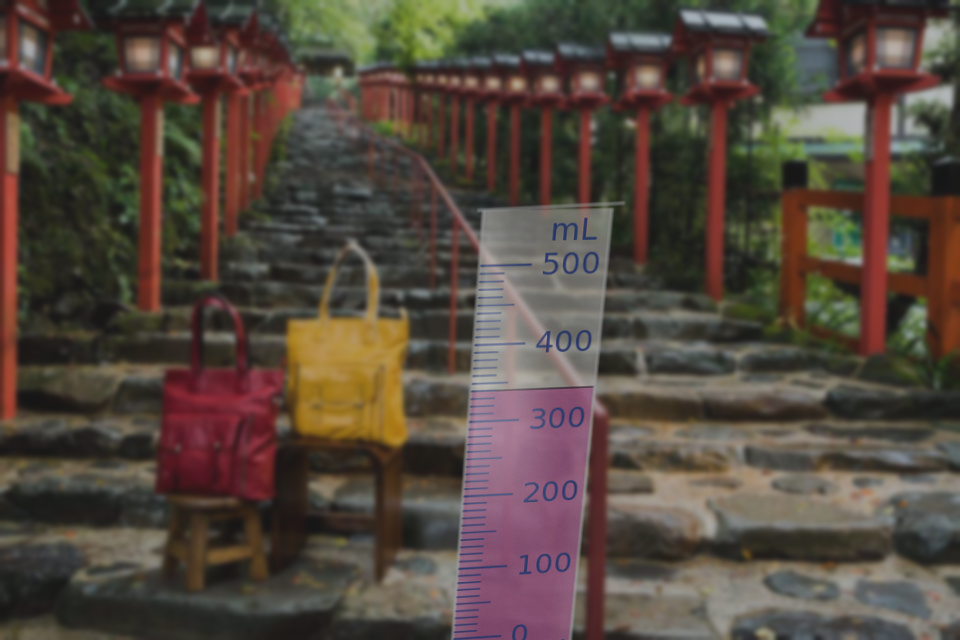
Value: 340 mL
